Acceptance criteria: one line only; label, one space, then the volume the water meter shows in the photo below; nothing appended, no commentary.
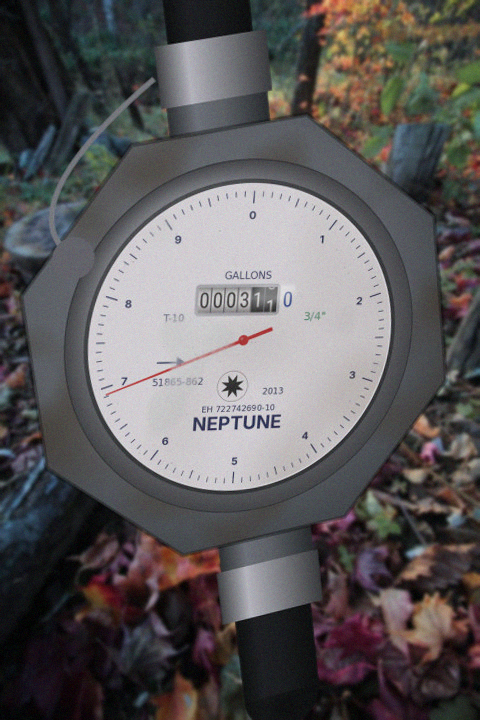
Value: 3106.9 gal
